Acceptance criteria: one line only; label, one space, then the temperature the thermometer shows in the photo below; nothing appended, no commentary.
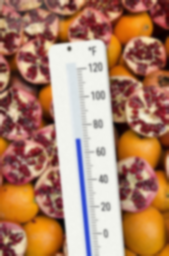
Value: 70 °F
